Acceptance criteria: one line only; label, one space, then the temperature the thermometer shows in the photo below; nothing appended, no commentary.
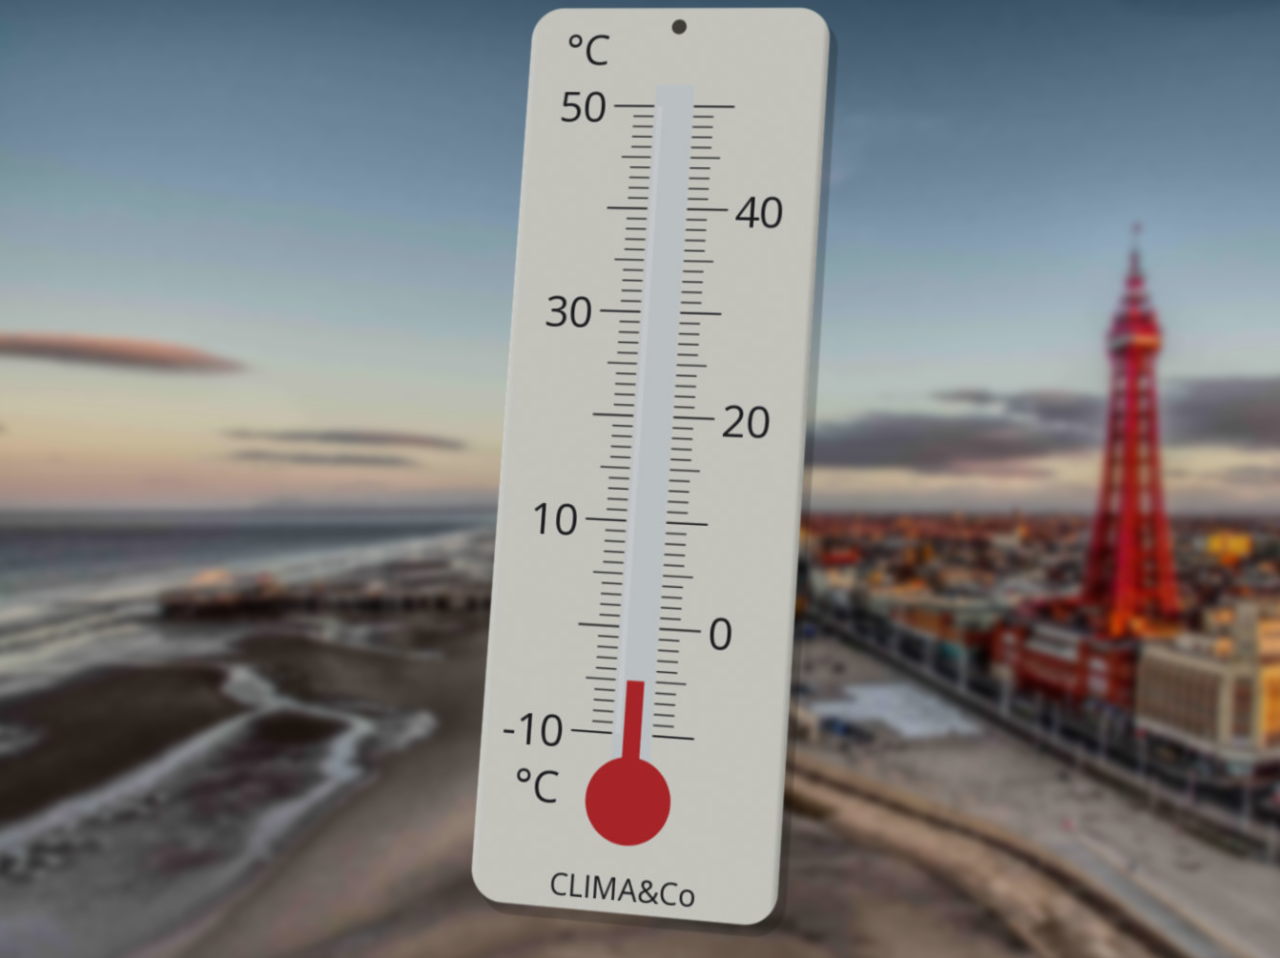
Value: -5 °C
